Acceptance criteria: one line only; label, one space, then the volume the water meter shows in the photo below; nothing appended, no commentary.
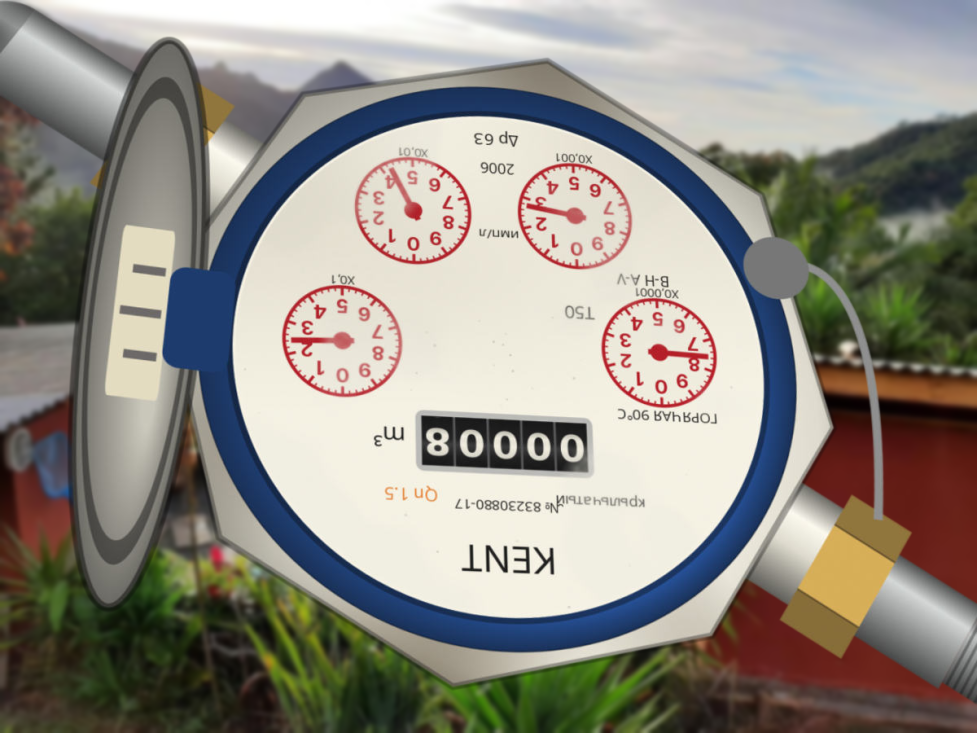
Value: 8.2427 m³
